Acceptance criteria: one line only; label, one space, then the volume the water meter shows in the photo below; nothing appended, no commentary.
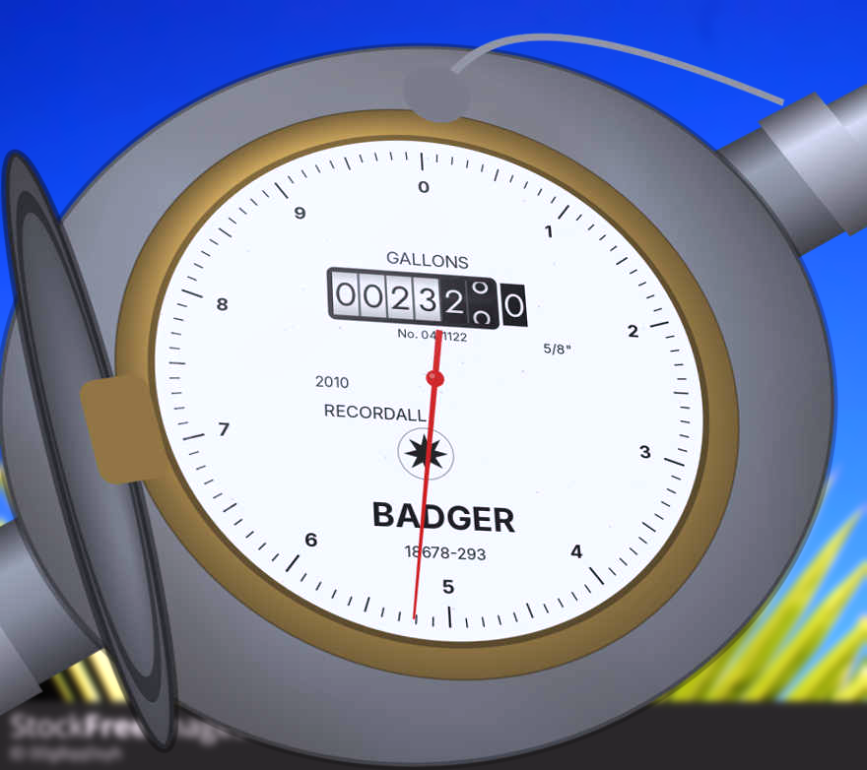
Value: 23285.2 gal
